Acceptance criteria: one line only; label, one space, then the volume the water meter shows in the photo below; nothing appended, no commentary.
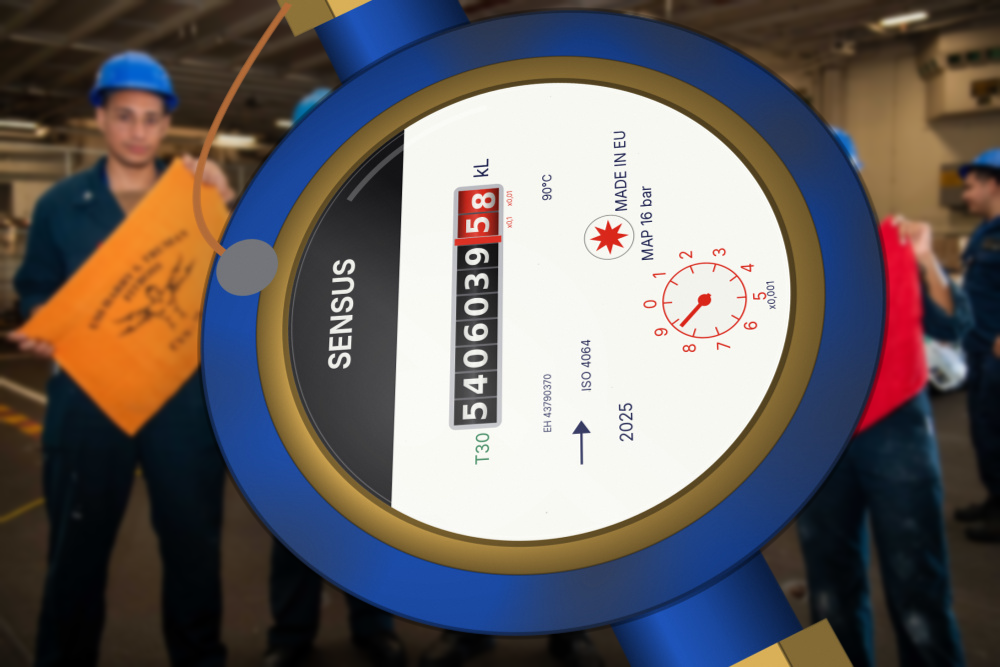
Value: 5406039.578 kL
